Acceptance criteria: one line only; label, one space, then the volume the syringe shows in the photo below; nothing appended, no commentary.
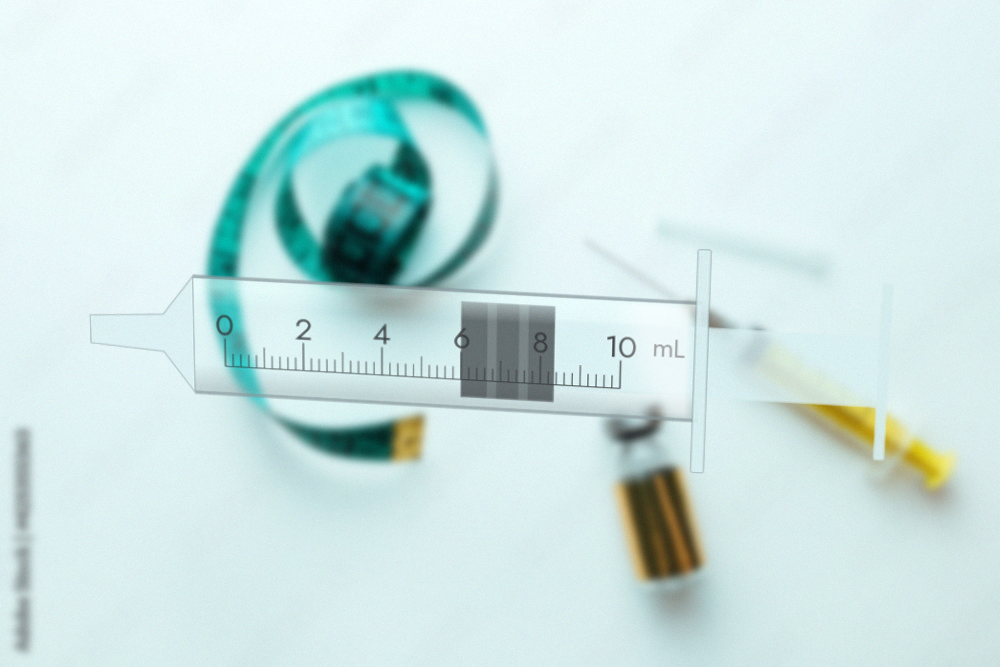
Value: 6 mL
